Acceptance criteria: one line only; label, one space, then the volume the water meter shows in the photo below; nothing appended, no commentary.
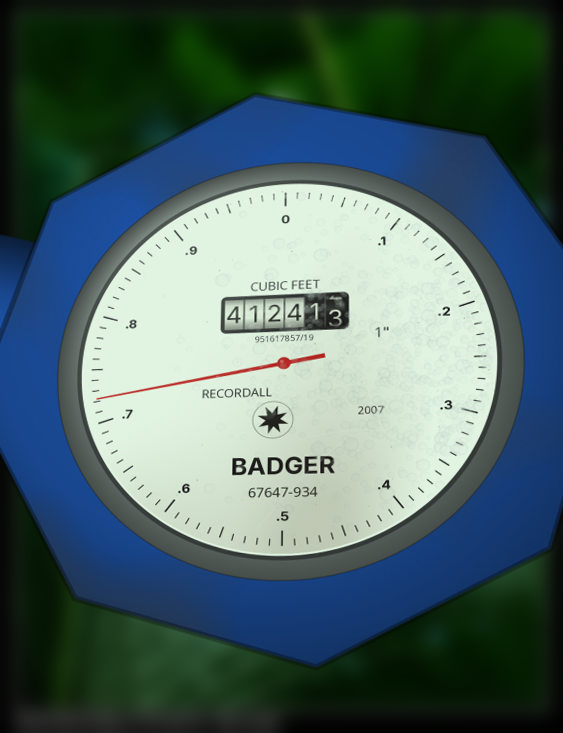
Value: 412412.72 ft³
